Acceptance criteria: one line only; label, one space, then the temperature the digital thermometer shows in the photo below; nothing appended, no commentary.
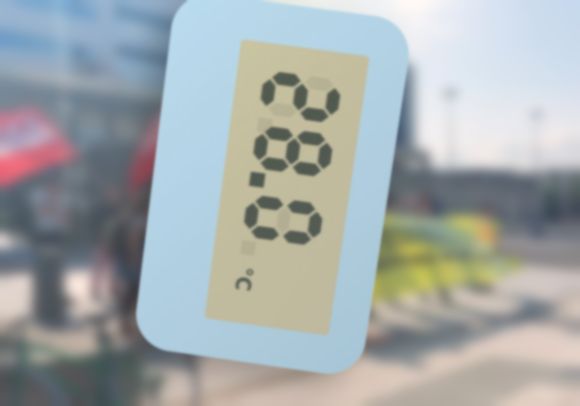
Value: 28.0 °C
